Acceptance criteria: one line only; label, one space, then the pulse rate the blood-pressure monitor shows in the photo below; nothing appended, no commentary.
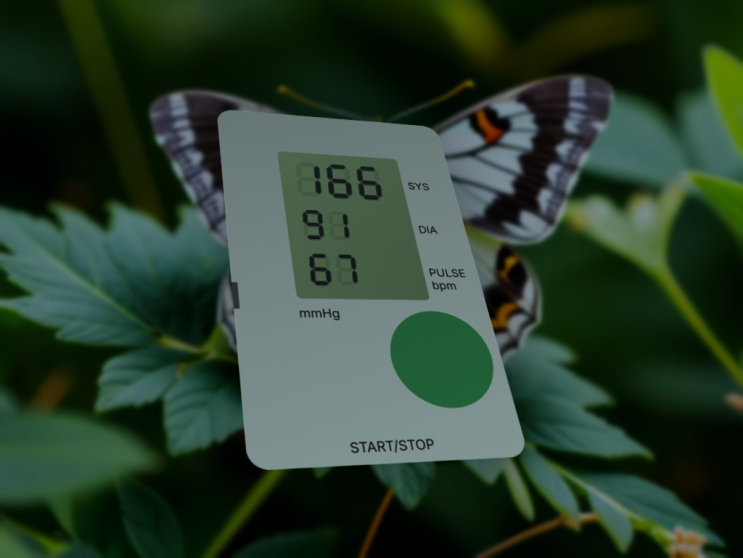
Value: 67 bpm
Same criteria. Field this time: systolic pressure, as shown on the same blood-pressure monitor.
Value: 166 mmHg
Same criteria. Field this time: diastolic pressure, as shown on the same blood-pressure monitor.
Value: 91 mmHg
